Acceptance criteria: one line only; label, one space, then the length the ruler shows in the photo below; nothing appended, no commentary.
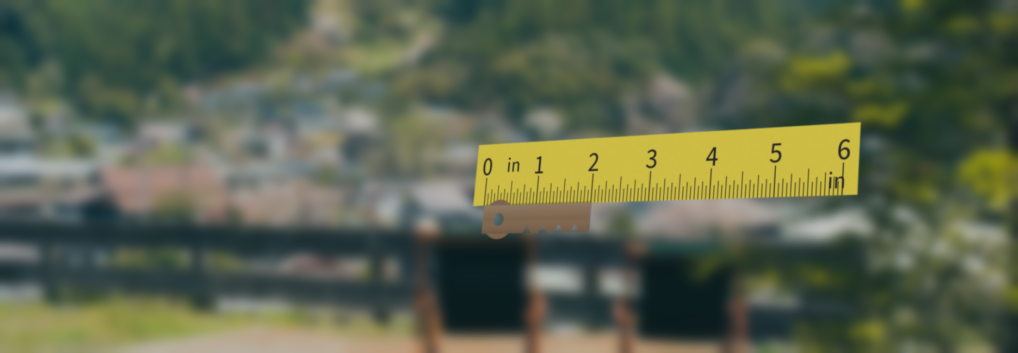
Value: 2 in
